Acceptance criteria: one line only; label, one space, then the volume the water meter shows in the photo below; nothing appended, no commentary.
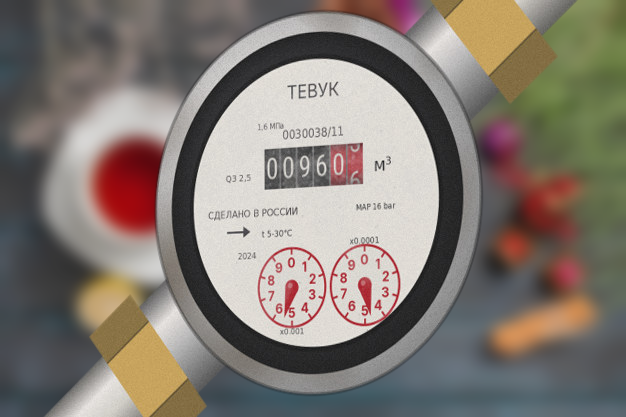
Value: 96.0554 m³
